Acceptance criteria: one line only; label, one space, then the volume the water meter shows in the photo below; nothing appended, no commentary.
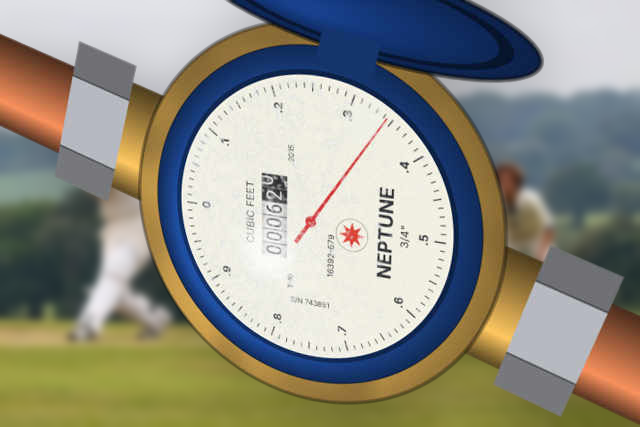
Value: 620.34 ft³
